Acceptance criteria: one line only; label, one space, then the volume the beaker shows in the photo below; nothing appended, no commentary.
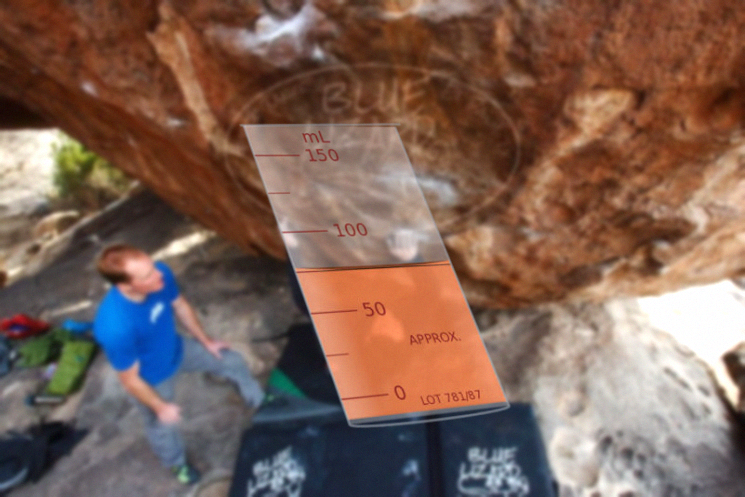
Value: 75 mL
